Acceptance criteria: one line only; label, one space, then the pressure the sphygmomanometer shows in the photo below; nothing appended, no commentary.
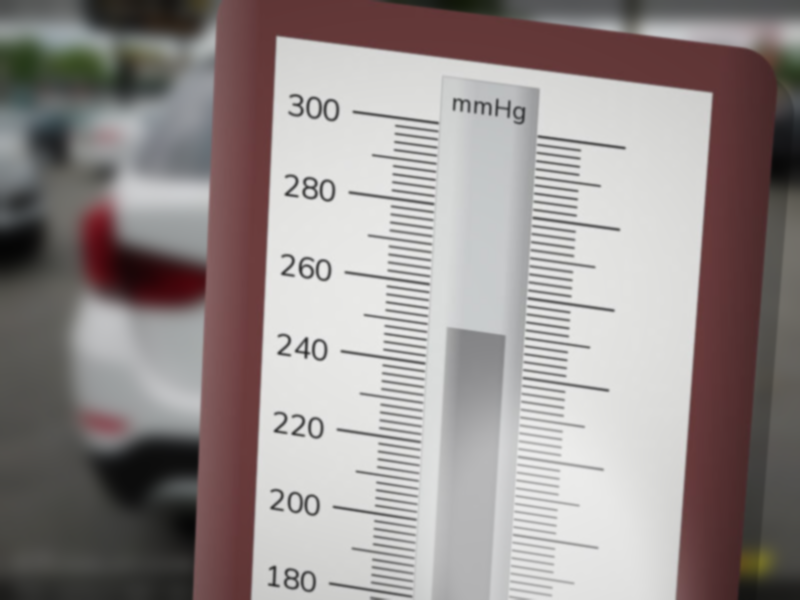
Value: 250 mmHg
